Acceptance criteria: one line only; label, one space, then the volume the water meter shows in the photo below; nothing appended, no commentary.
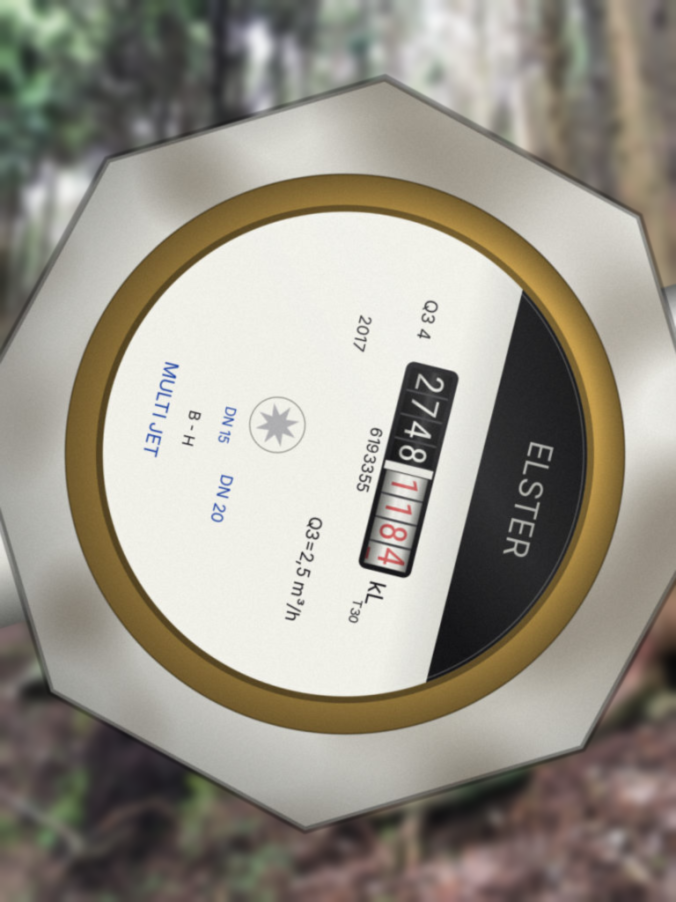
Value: 2748.1184 kL
